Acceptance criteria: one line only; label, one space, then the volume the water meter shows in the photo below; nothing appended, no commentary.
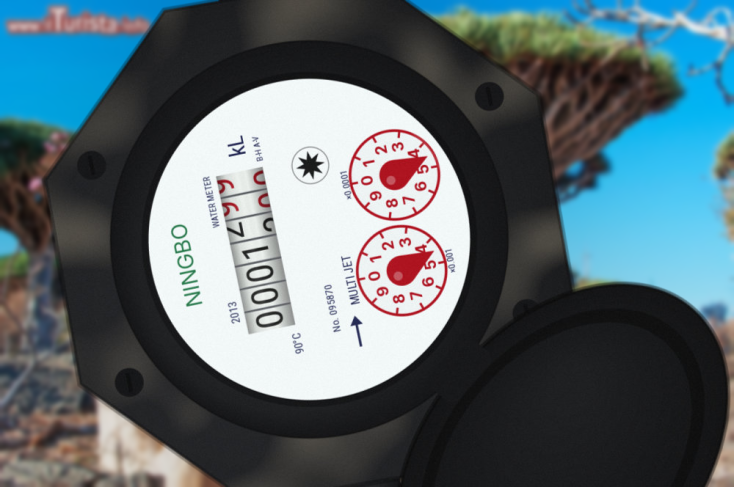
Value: 12.9944 kL
